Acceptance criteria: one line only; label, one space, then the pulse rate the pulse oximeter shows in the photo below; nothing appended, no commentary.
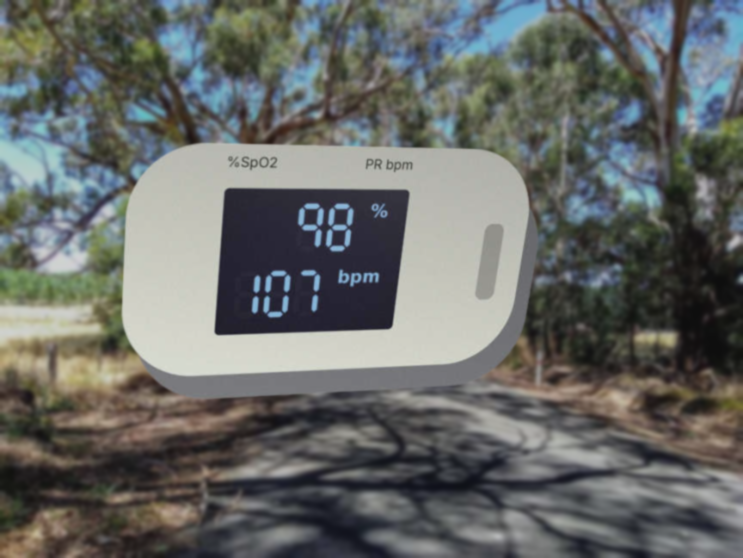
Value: 107 bpm
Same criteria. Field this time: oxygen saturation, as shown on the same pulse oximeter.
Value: 98 %
